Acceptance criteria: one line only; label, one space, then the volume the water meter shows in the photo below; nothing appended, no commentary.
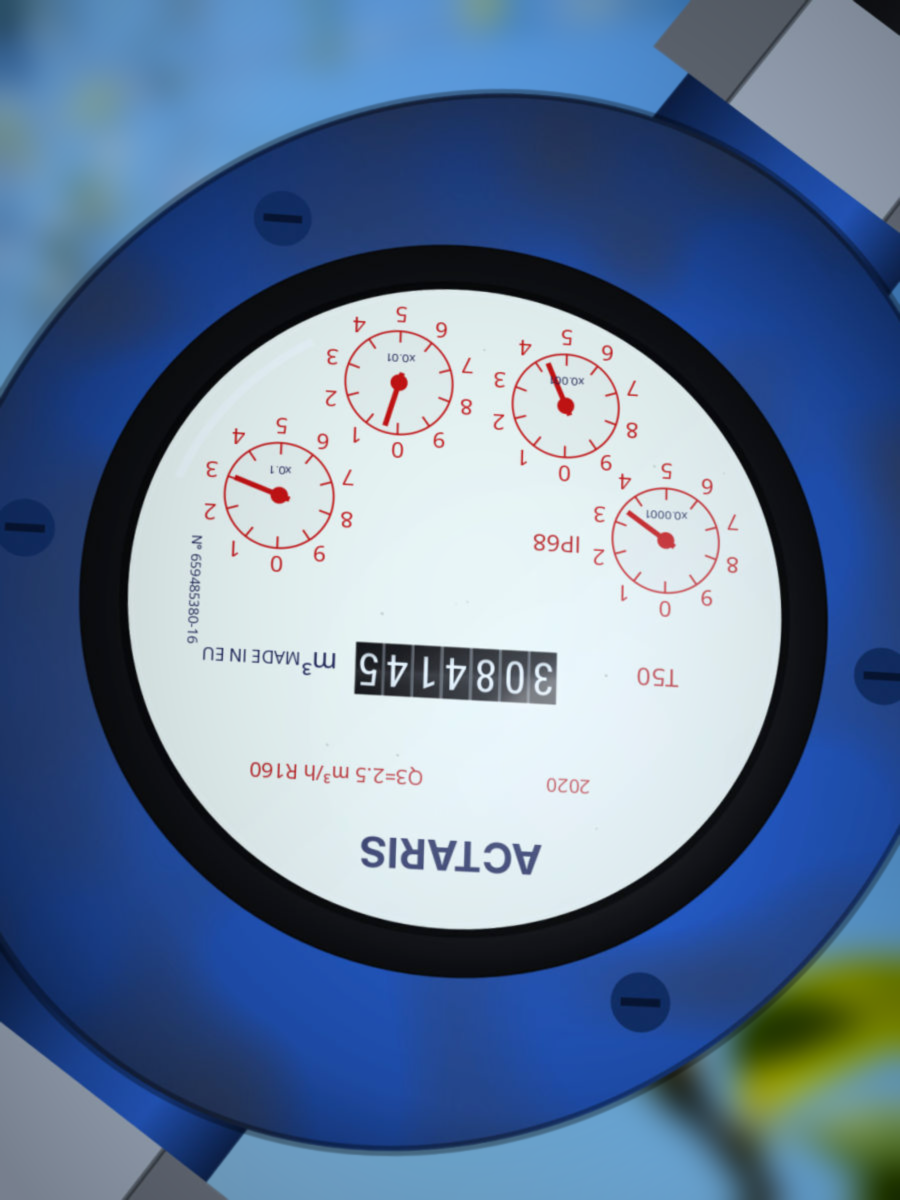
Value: 3084145.3043 m³
